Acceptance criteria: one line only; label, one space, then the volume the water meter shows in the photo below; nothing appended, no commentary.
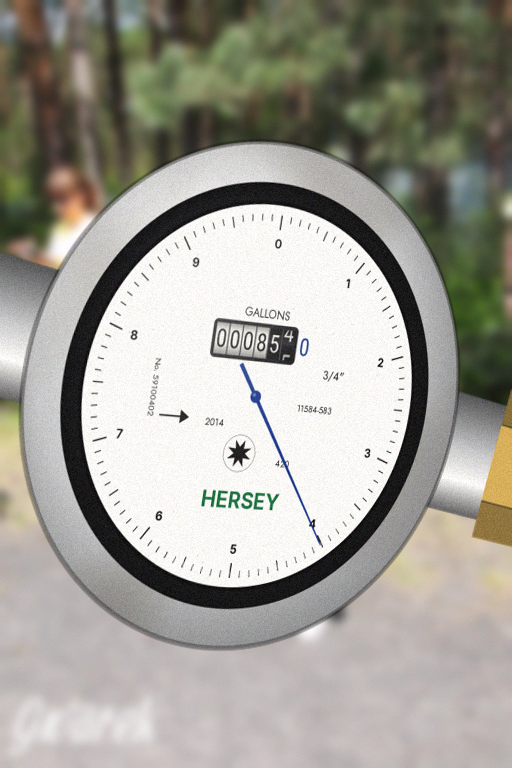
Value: 8544.0 gal
